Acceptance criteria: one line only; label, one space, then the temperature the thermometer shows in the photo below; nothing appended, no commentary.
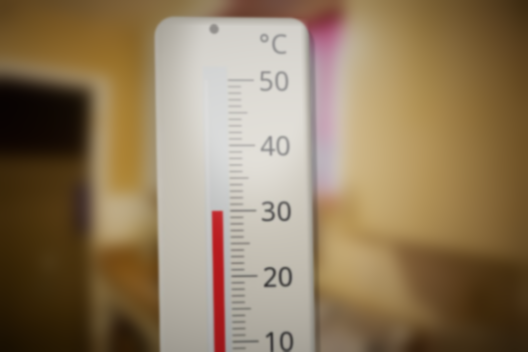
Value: 30 °C
